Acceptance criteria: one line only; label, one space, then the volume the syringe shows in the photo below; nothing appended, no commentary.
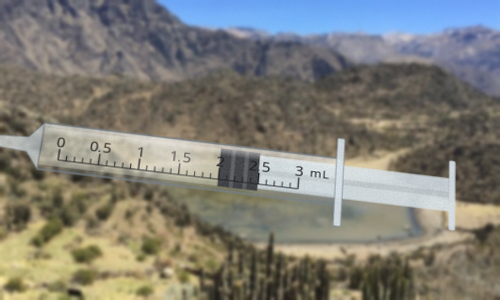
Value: 2 mL
